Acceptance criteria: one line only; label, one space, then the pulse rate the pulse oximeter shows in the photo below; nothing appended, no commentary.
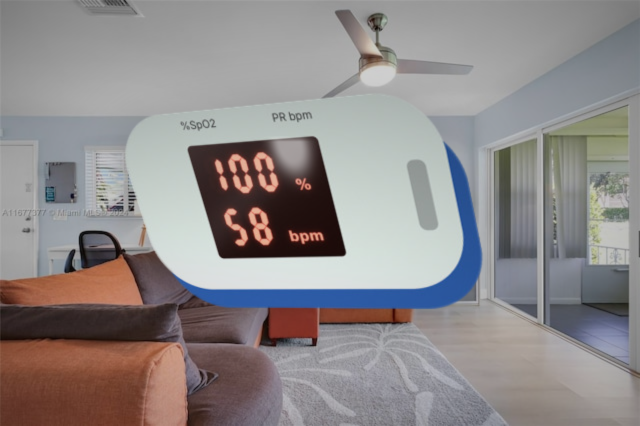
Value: 58 bpm
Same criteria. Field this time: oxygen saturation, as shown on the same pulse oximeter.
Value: 100 %
